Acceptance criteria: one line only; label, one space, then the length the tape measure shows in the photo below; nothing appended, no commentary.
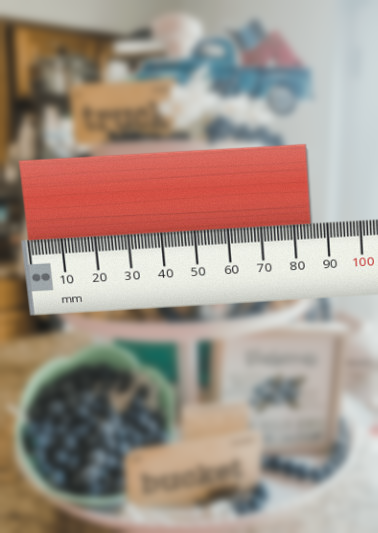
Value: 85 mm
